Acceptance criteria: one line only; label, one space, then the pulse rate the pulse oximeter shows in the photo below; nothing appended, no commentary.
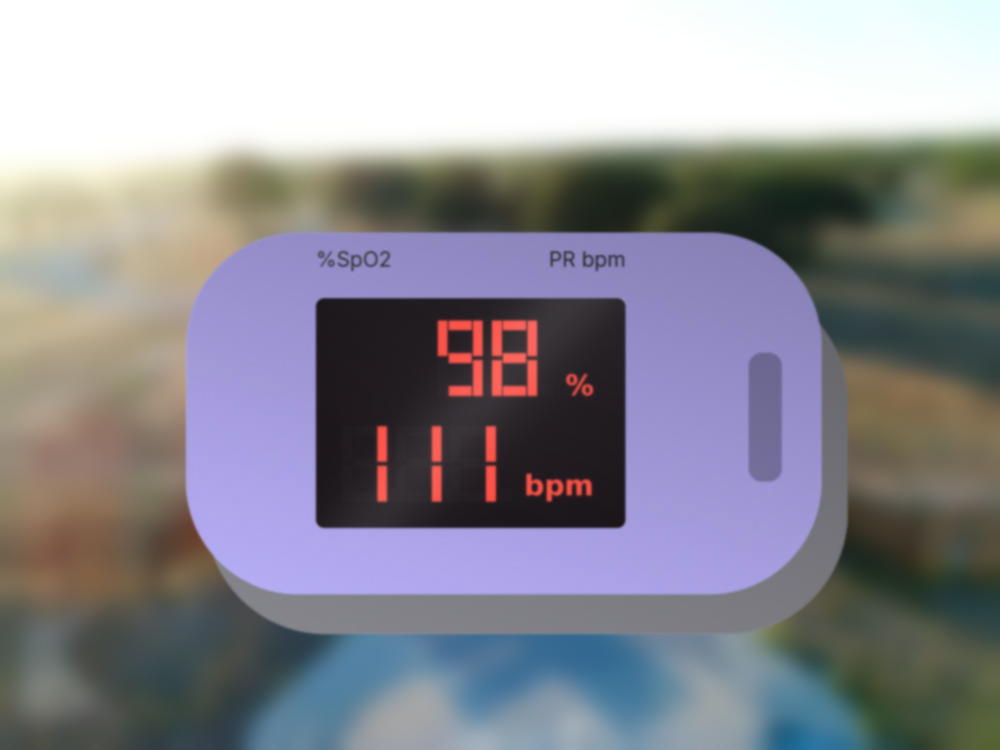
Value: 111 bpm
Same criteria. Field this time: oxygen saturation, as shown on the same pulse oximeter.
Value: 98 %
